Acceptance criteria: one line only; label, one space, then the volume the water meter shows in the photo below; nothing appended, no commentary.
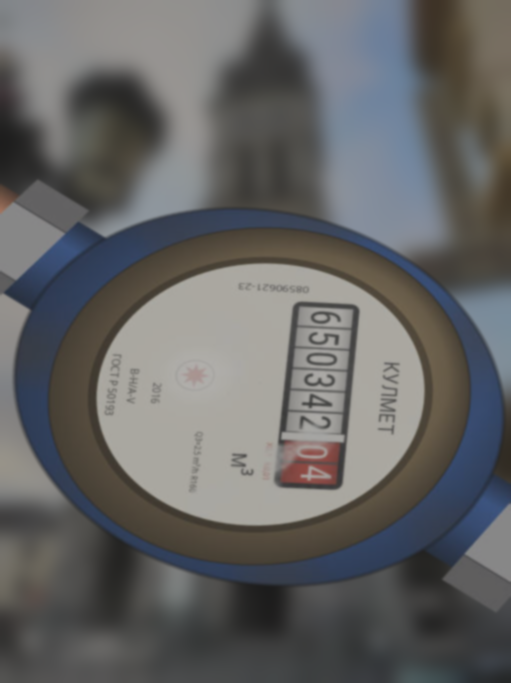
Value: 650342.04 m³
